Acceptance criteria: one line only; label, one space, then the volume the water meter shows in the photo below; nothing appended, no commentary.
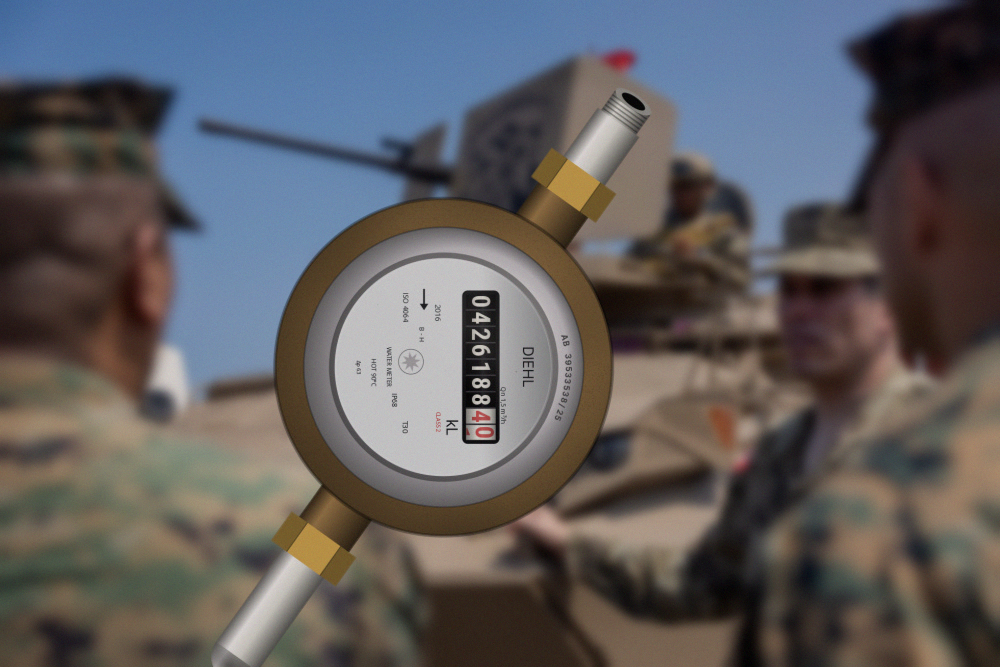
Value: 426188.40 kL
